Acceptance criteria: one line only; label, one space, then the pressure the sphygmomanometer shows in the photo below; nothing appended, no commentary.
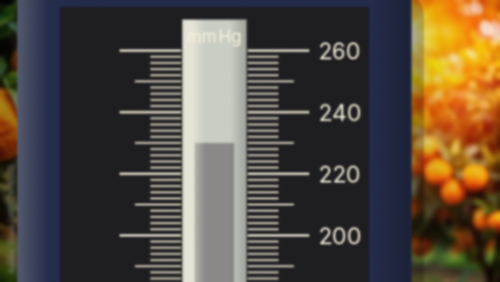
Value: 230 mmHg
